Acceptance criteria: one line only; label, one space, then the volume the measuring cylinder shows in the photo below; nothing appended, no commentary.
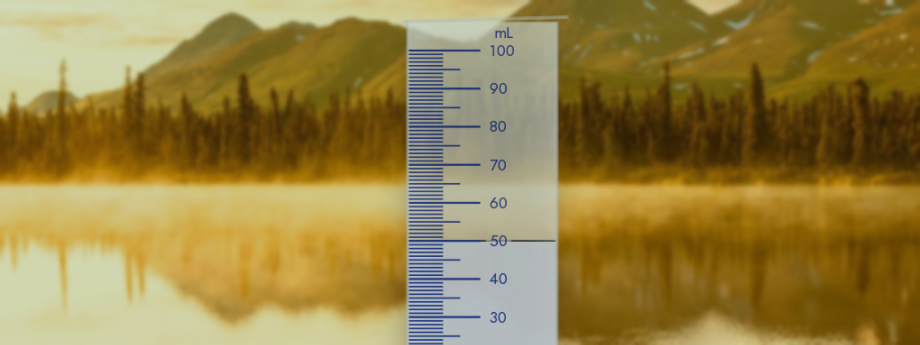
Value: 50 mL
